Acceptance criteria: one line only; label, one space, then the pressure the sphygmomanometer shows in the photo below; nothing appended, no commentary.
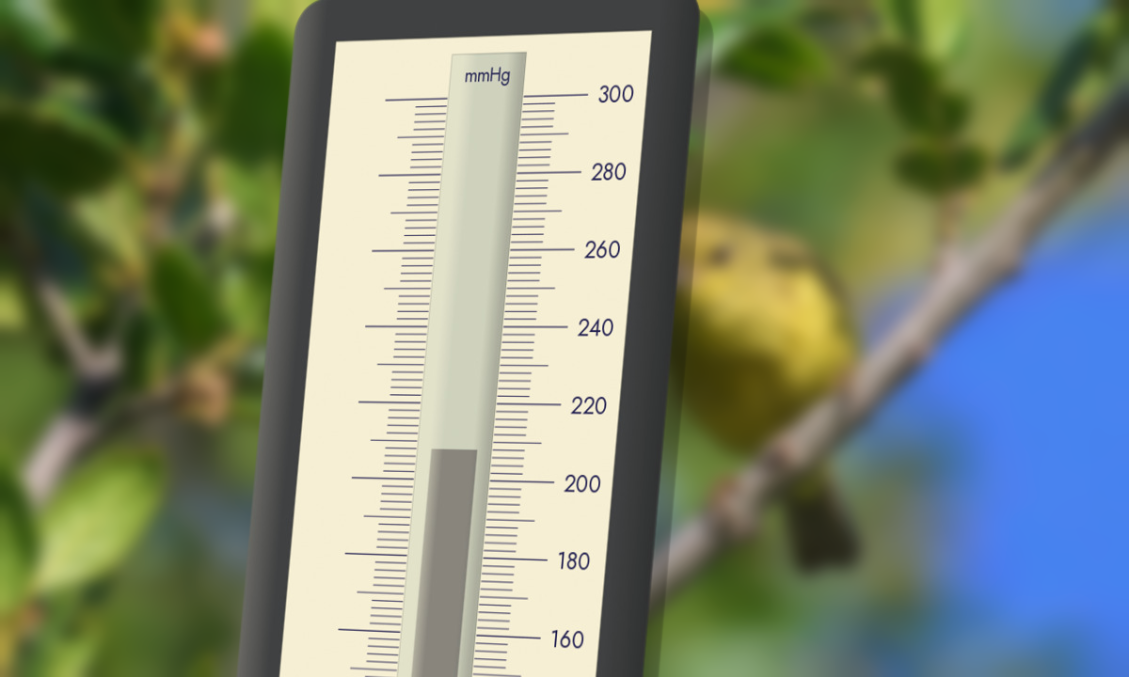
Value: 208 mmHg
